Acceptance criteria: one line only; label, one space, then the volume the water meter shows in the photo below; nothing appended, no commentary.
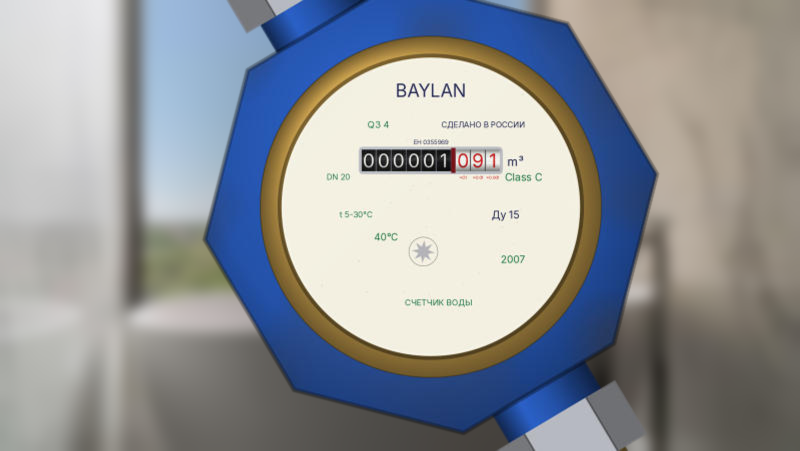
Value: 1.091 m³
